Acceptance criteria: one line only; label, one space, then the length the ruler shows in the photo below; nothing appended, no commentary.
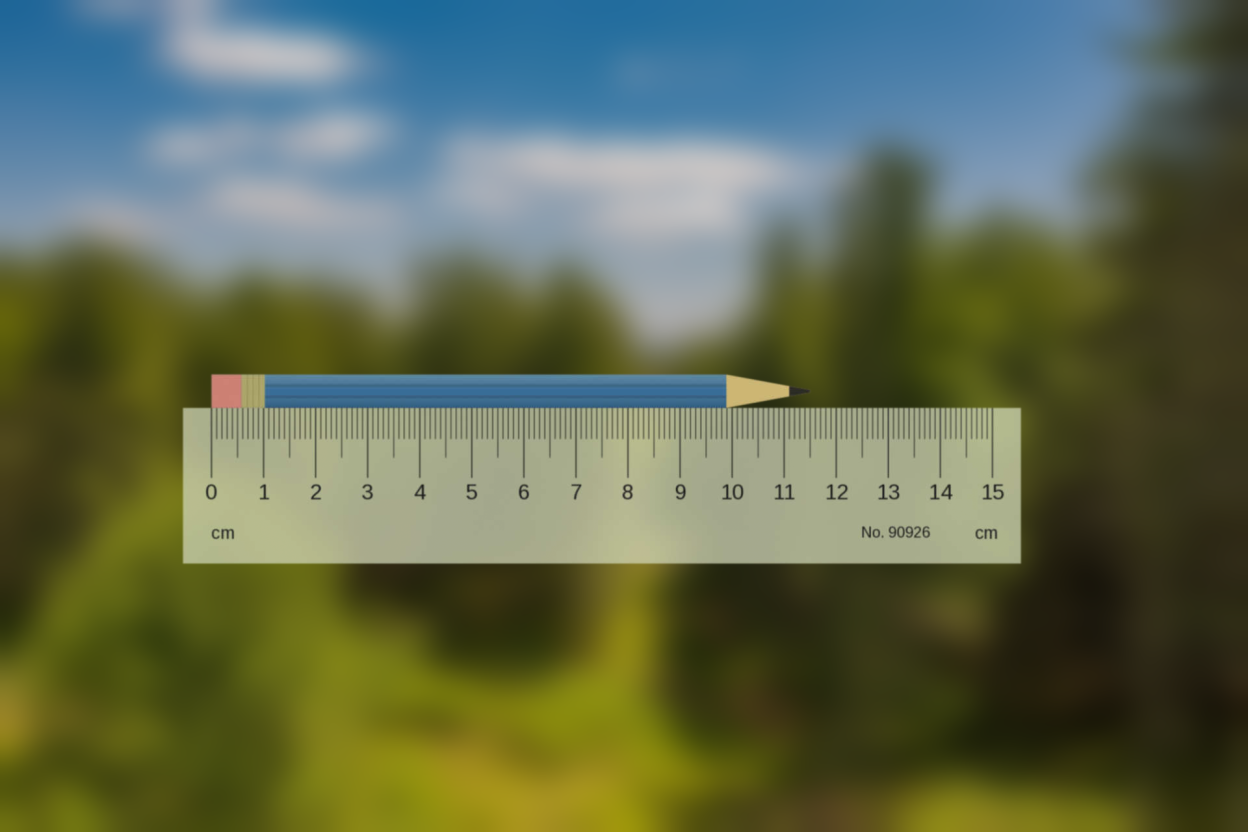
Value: 11.5 cm
